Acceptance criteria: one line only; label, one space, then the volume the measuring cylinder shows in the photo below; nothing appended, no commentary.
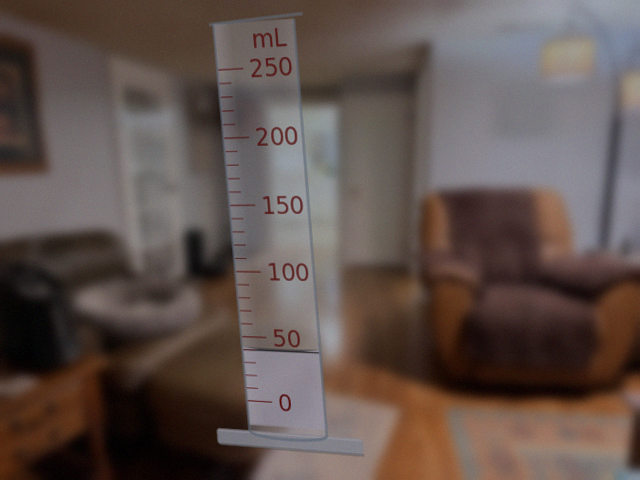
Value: 40 mL
